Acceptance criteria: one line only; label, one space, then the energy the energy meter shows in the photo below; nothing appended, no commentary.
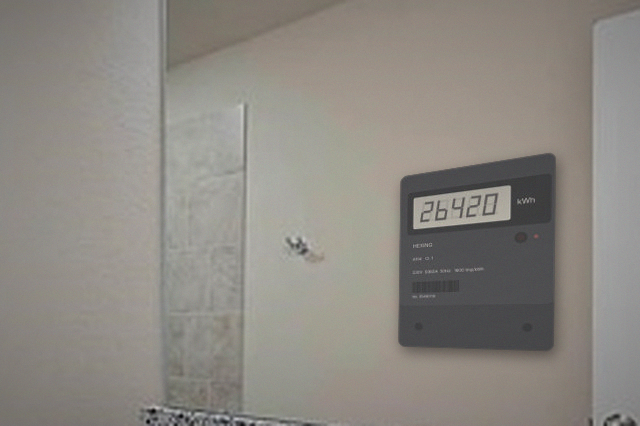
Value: 26420 kWh
